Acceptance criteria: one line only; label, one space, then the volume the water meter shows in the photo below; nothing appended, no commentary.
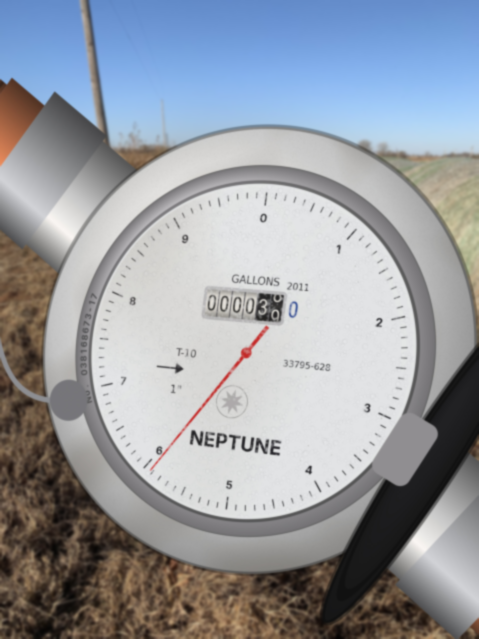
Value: 385.9 gal
